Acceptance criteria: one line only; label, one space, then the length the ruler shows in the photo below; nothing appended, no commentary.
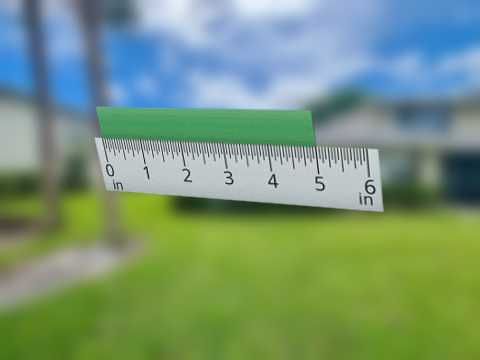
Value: 5 in
